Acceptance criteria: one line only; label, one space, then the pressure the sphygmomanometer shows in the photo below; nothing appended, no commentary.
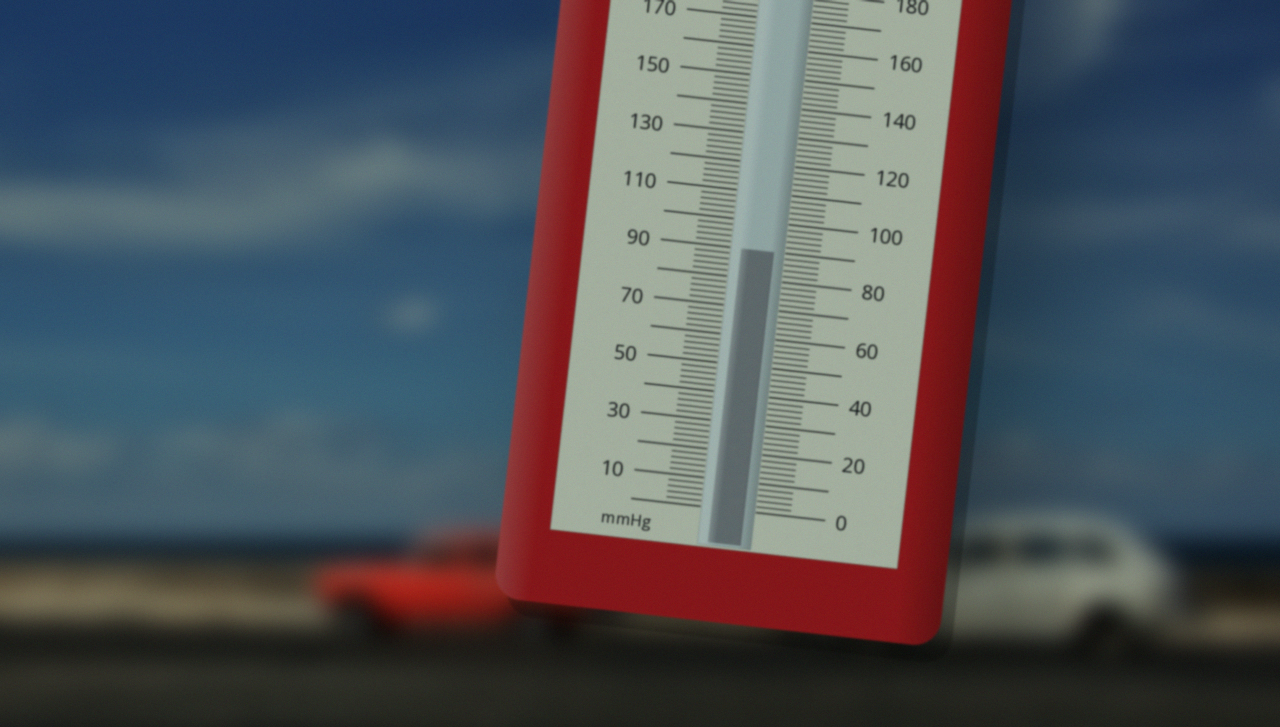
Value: 90 mmHg
